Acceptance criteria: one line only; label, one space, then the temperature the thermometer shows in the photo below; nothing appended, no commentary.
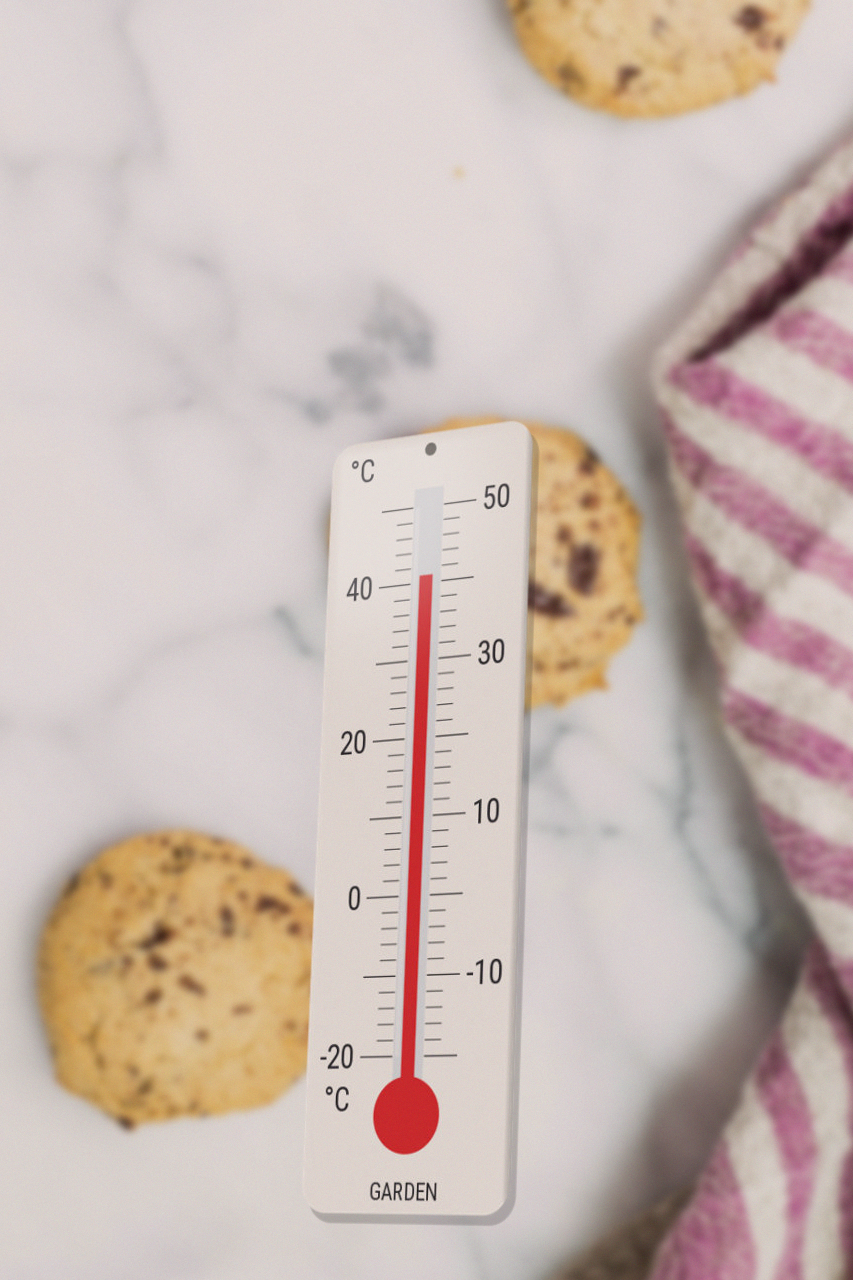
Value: 41 °C
